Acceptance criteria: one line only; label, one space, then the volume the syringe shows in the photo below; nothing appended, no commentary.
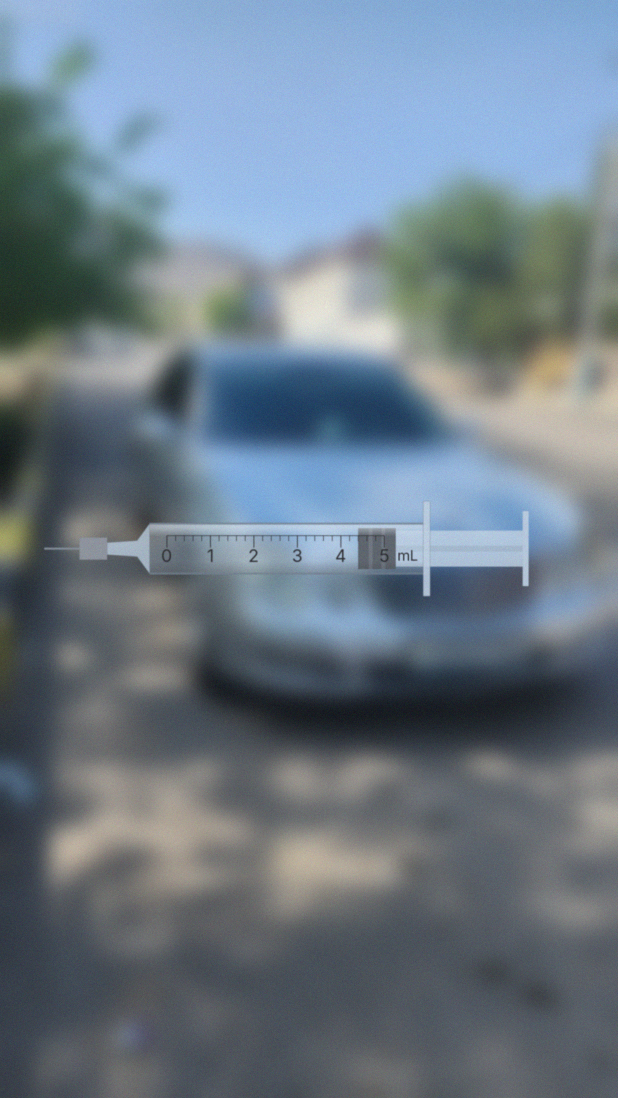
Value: 4.4 mL
